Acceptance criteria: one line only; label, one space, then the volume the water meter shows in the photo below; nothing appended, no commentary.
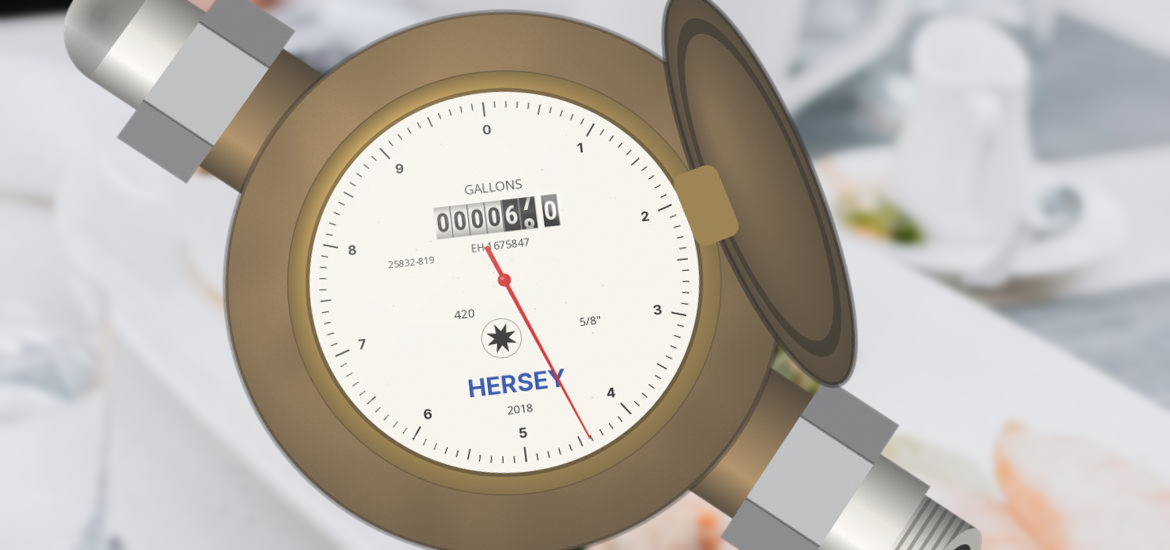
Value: 674.4 gal
